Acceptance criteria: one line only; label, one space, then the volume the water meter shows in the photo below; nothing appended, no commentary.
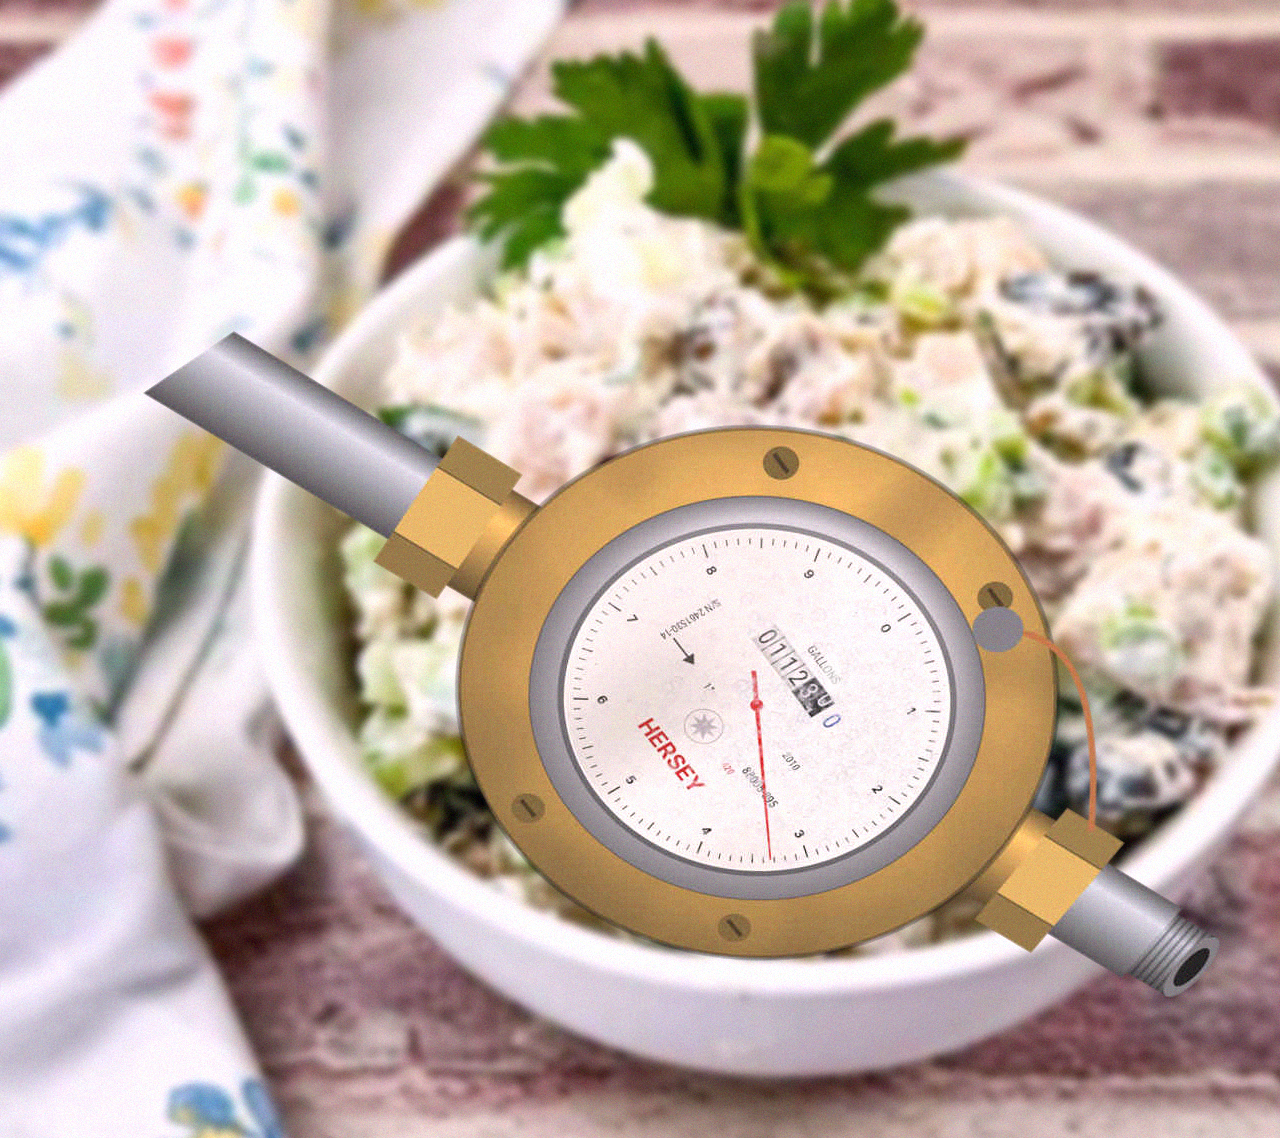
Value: 112303.3 gal
